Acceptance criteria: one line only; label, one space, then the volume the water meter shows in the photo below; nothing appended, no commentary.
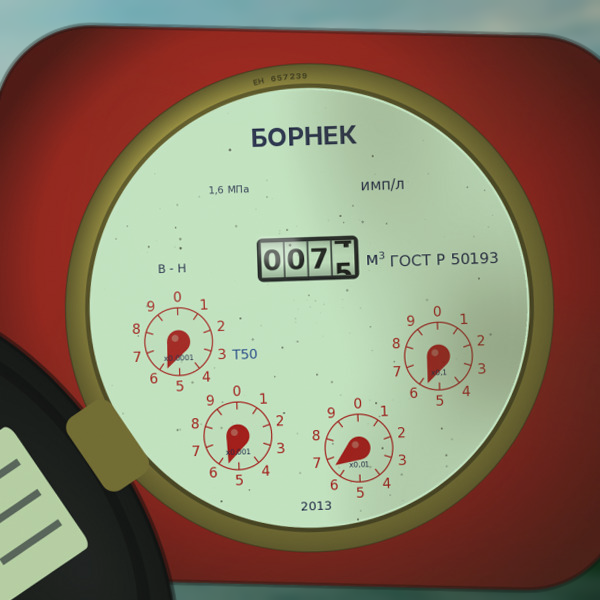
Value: 74.5655 m³
